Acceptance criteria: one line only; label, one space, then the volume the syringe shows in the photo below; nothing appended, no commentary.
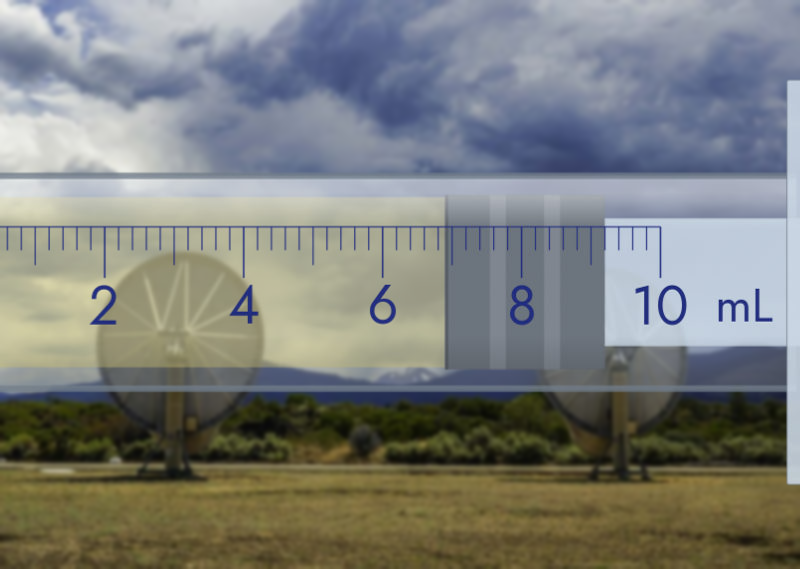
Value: 6.9 mL
